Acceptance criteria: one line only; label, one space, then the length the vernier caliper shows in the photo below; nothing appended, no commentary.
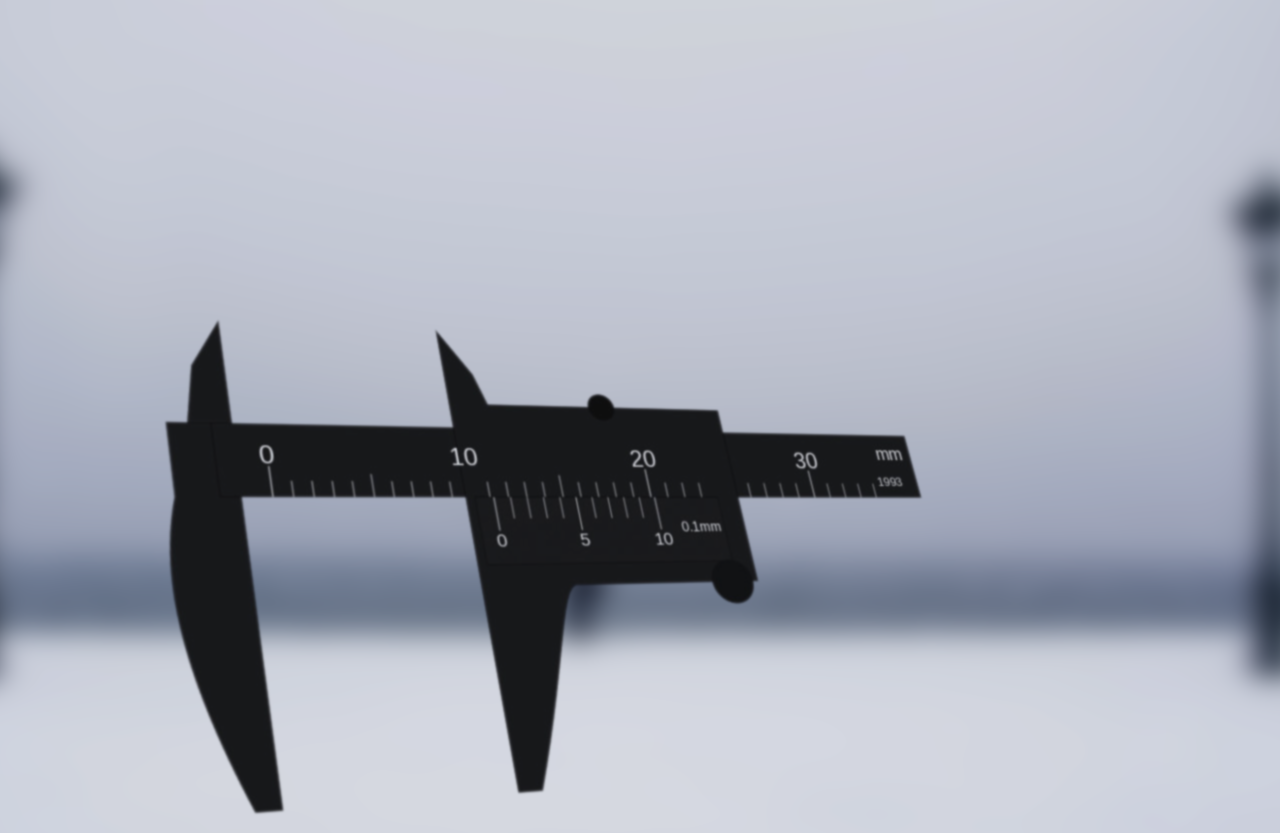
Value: 11.2 mm
